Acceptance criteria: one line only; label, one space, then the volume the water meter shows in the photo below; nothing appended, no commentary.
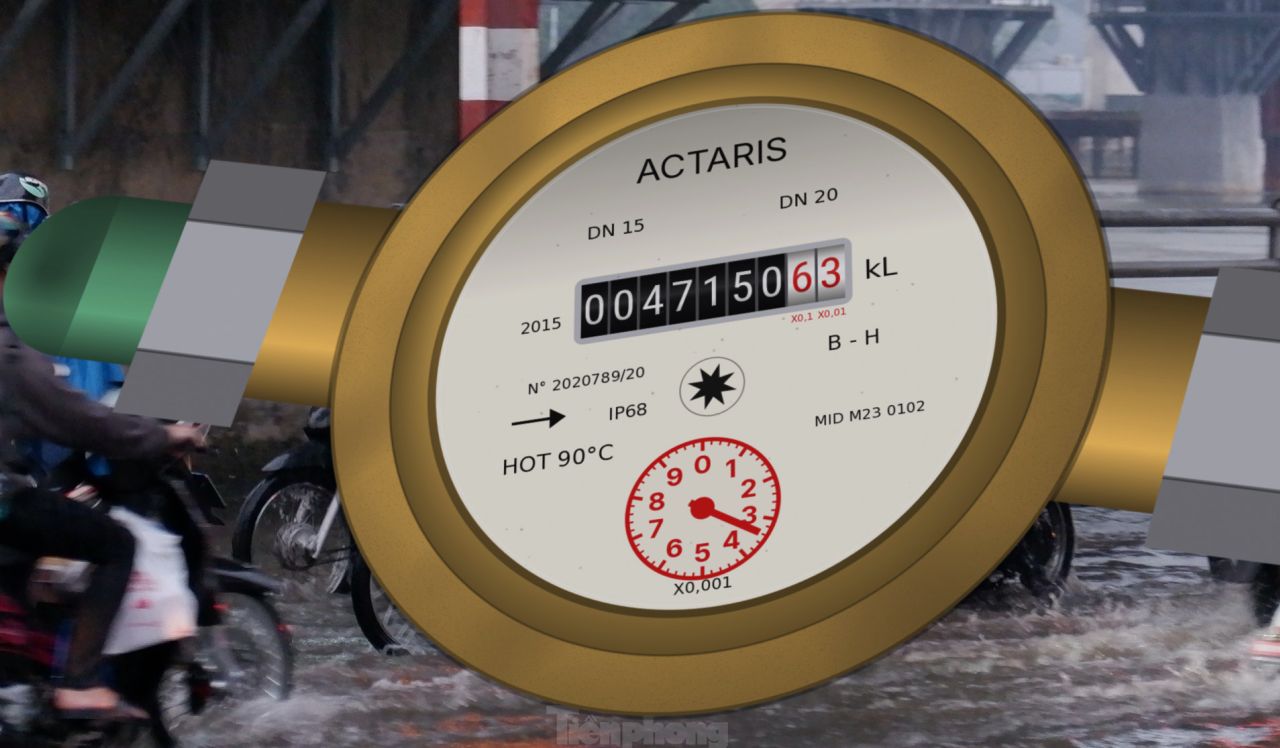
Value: 47150.633 kL
